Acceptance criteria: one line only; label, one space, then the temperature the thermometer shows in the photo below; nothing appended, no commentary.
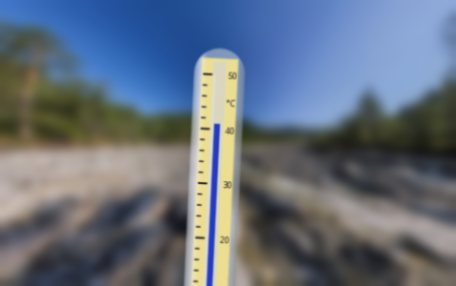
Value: 41 °C
